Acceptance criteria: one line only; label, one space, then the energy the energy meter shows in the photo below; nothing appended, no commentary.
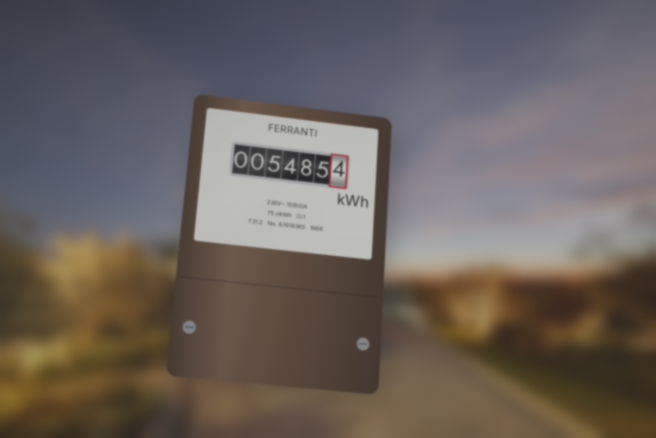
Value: 5485.4 kWh
